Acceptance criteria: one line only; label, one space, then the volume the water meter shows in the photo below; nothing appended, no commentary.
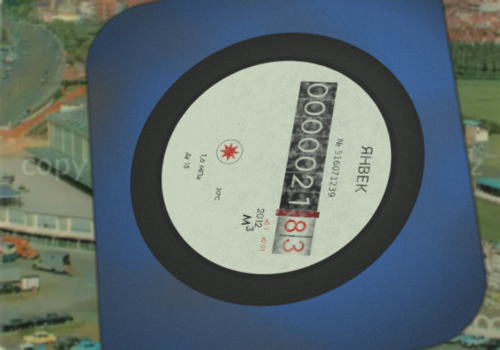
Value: 21.83 m³
